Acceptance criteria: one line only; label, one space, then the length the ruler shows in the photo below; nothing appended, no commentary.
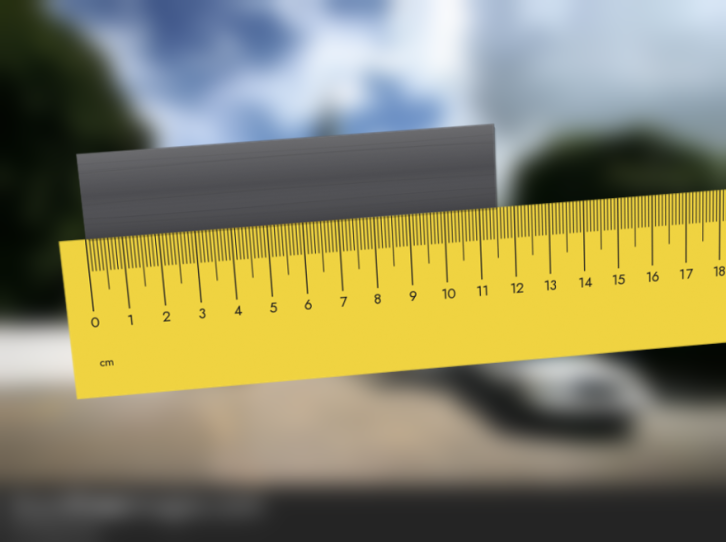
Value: 11.5 cm
